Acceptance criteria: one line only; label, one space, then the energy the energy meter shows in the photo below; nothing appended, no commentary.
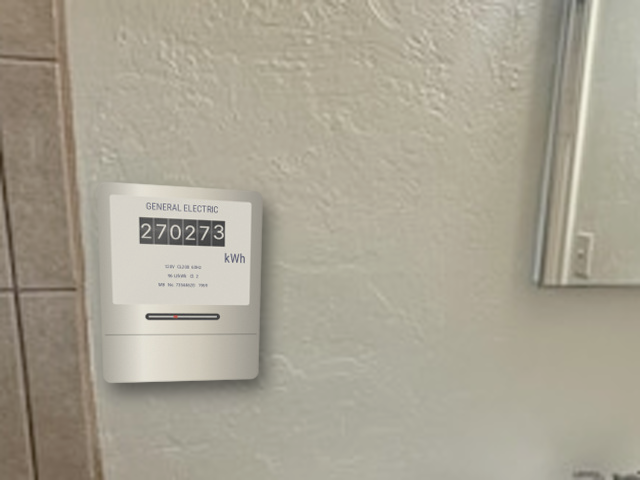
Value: 270273 kWh
